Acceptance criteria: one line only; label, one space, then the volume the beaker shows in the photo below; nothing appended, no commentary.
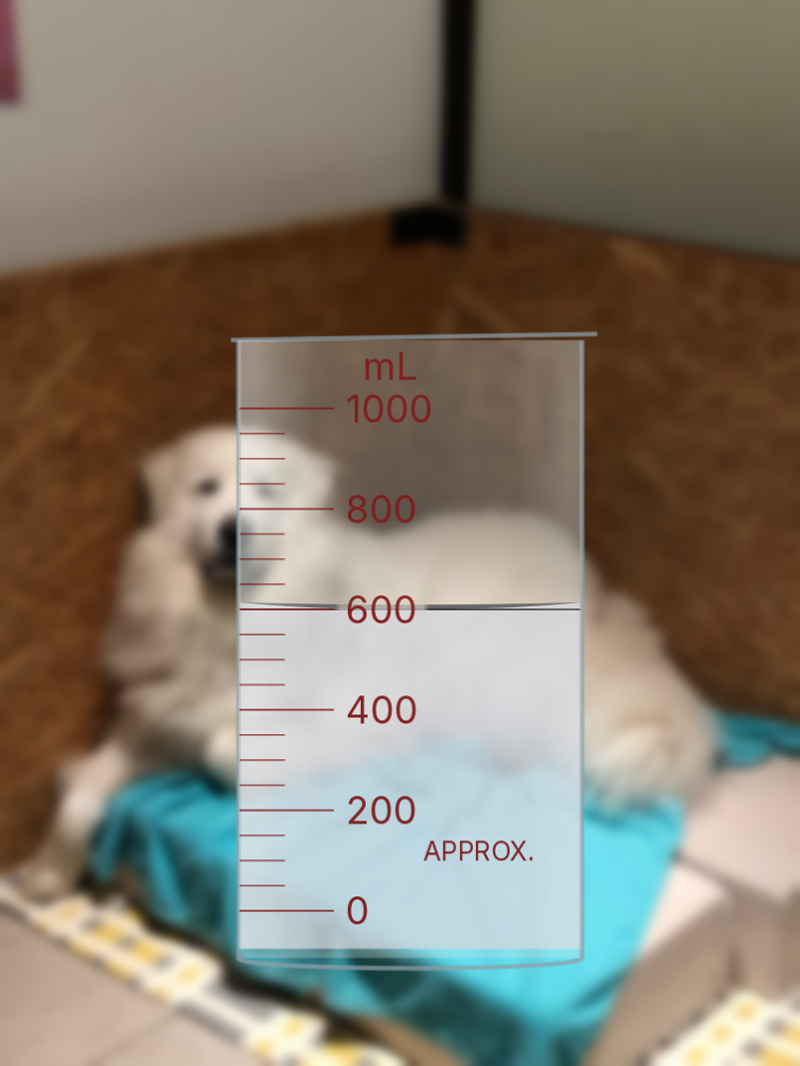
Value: 600 mL
